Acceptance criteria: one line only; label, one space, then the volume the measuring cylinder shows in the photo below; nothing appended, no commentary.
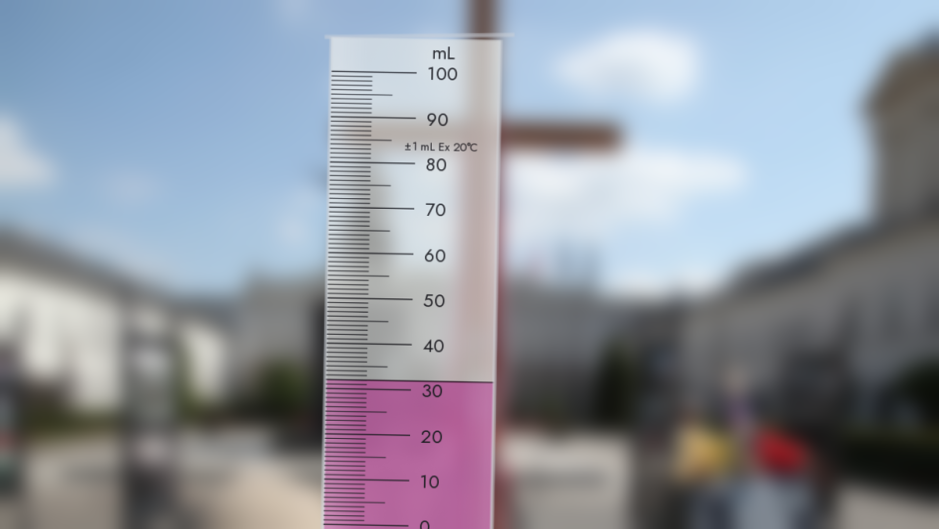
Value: 32 mL
